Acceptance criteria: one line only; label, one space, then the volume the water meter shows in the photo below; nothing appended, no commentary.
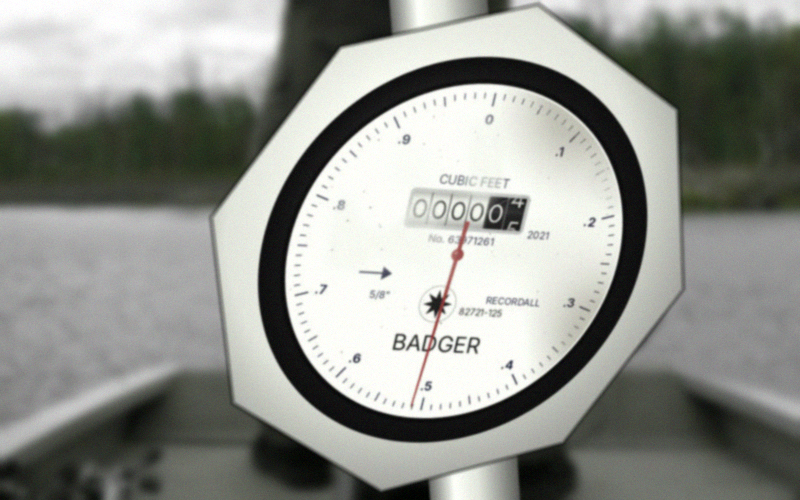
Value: 4.51 ft³
